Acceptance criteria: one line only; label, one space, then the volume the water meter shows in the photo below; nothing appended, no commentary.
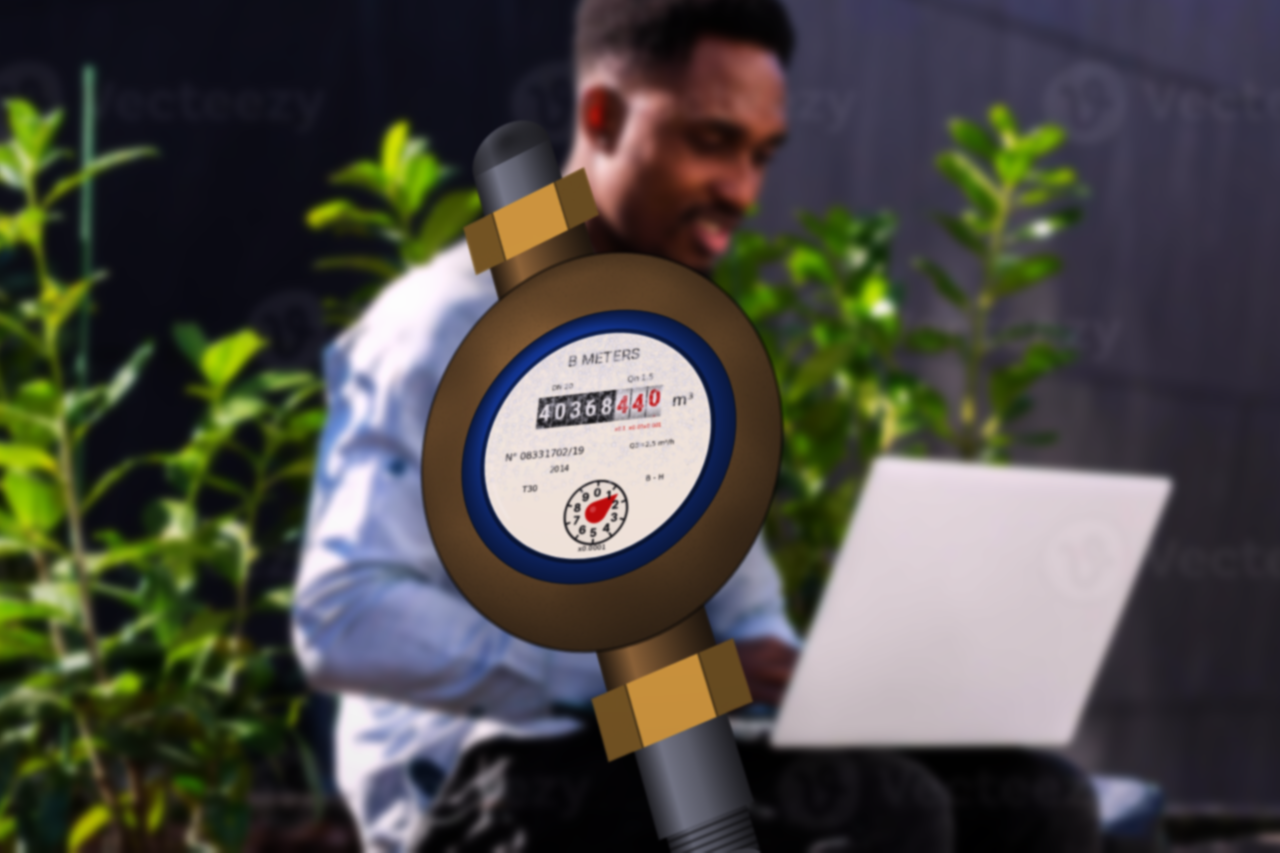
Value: 40368.4401 m³
